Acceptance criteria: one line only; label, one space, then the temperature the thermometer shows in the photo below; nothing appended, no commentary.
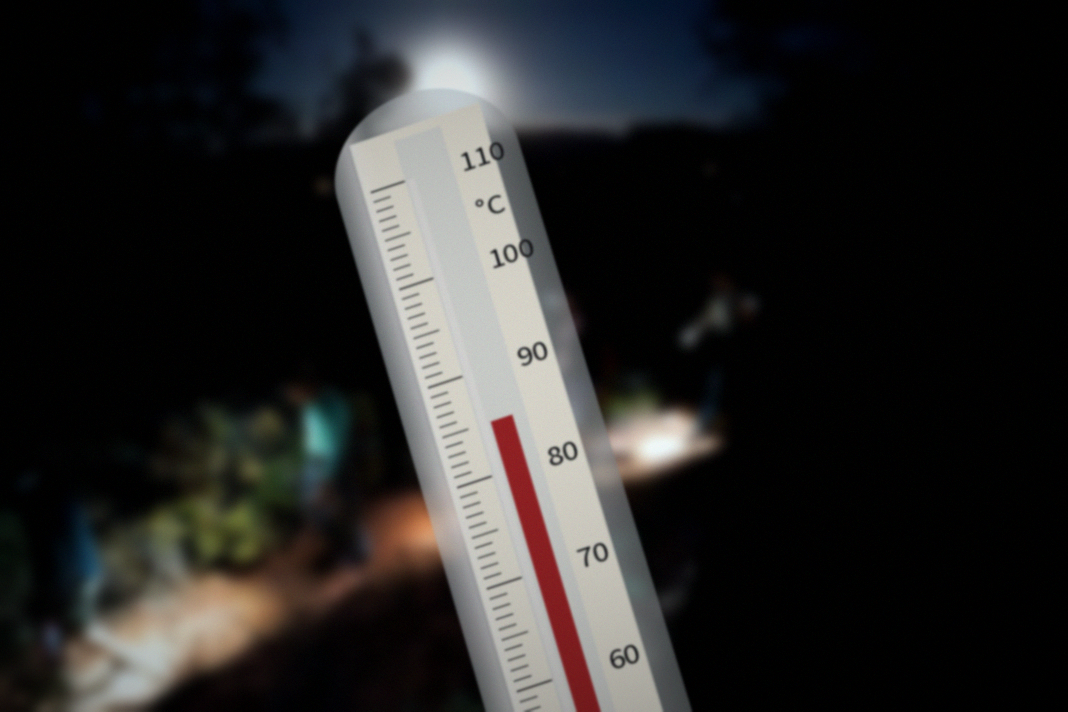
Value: 85 °C
